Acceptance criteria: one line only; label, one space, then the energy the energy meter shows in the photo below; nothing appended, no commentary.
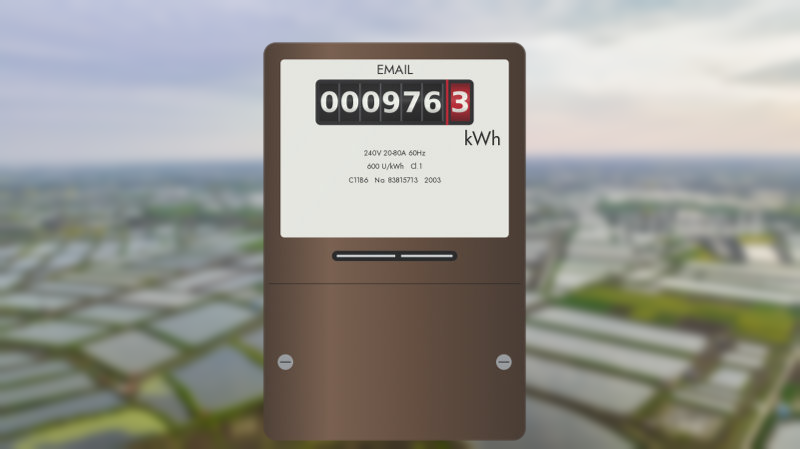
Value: 976.3 kWh
